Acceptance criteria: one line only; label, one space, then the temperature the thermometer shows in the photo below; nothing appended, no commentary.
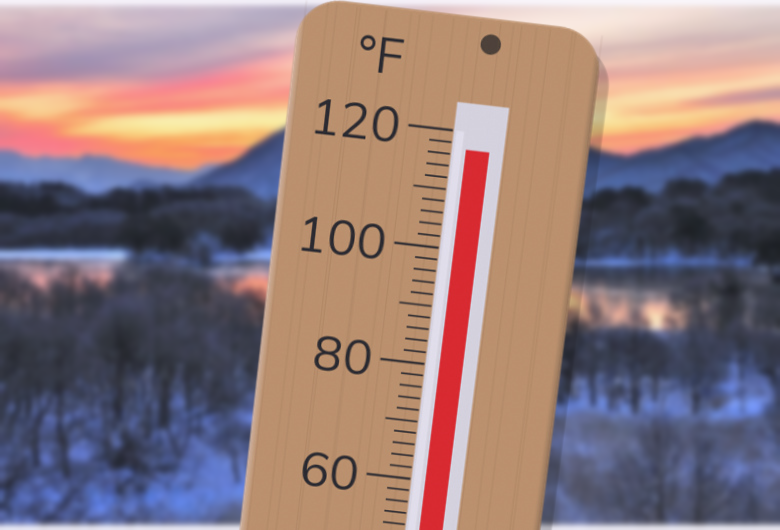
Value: 117 °F
